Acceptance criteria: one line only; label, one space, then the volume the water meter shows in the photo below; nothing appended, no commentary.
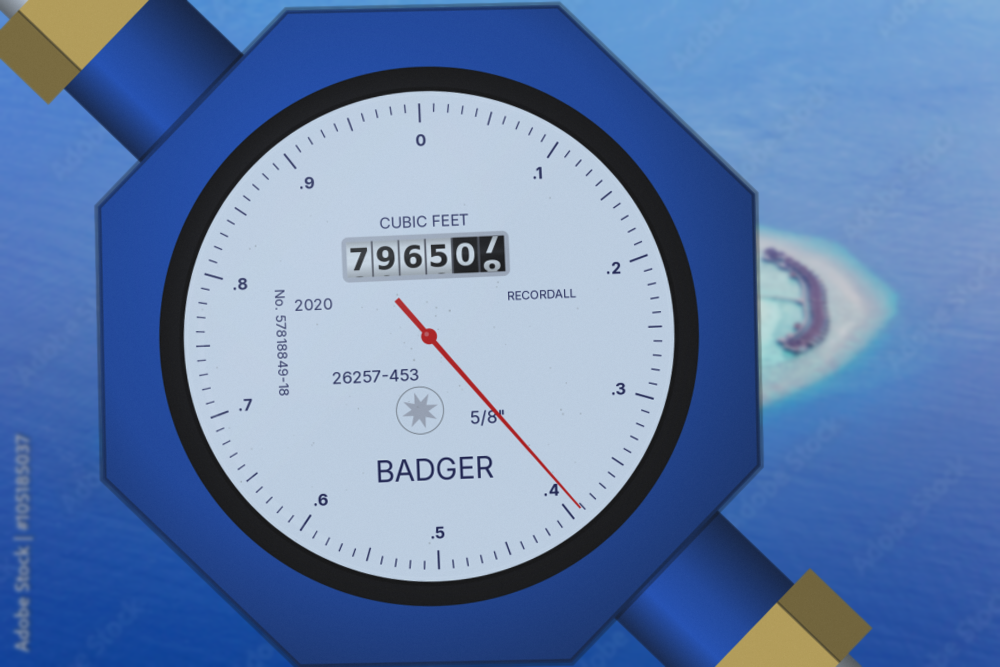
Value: 796507.39 ft³
